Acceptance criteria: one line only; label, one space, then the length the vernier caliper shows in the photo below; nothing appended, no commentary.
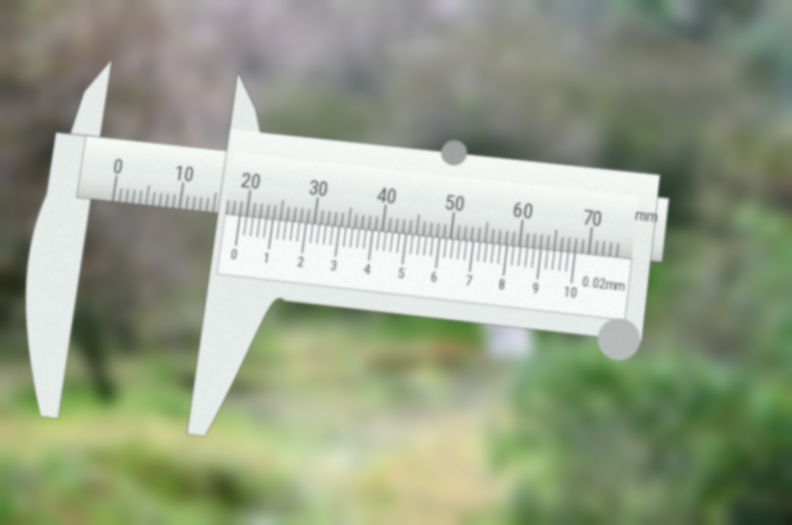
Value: 19.0 mm
